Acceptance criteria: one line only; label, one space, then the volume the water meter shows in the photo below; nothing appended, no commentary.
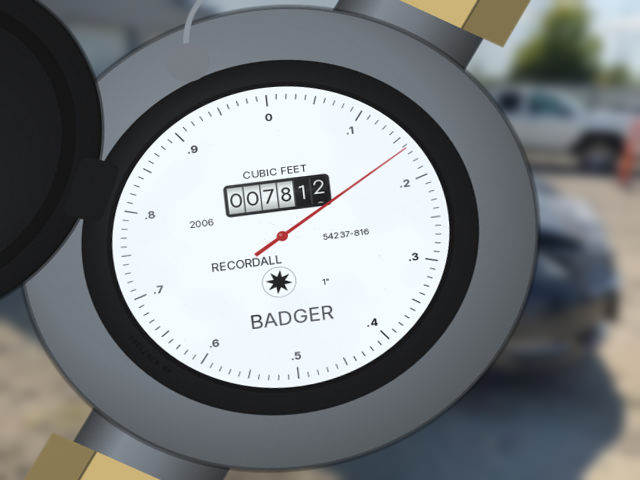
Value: 7812.16 ft³
